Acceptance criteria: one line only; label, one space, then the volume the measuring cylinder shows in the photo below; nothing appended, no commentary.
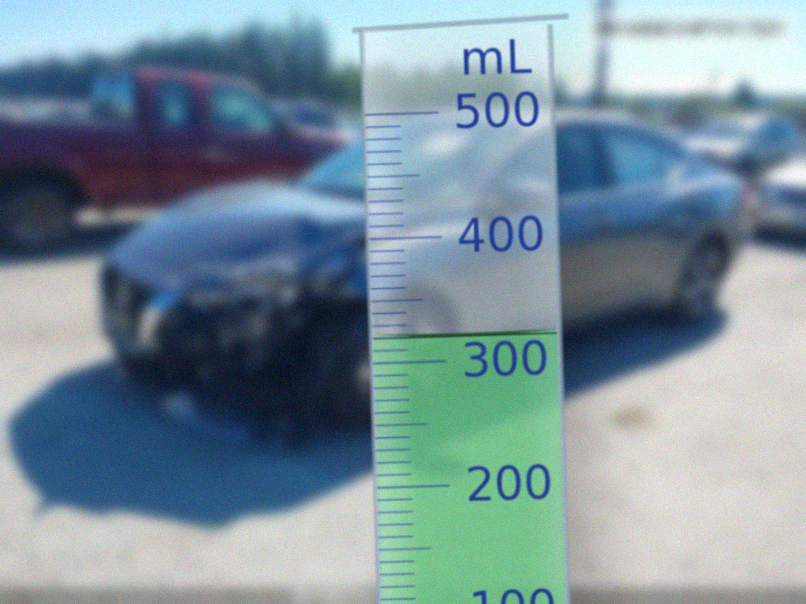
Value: 320 mL
